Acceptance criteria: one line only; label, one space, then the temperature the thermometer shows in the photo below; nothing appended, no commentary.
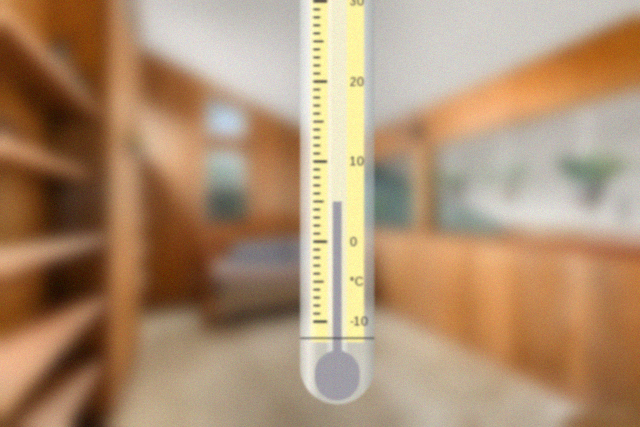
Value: 5 °C
